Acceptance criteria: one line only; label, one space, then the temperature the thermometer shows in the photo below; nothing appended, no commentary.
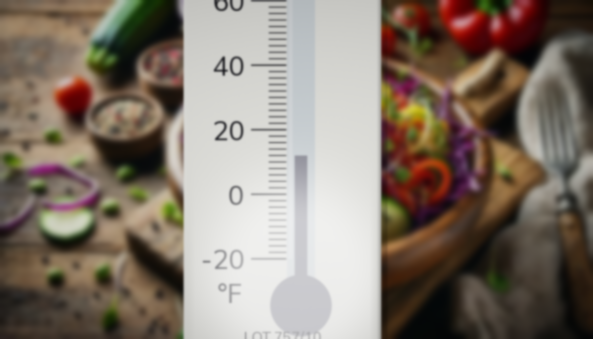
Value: 12 °F
